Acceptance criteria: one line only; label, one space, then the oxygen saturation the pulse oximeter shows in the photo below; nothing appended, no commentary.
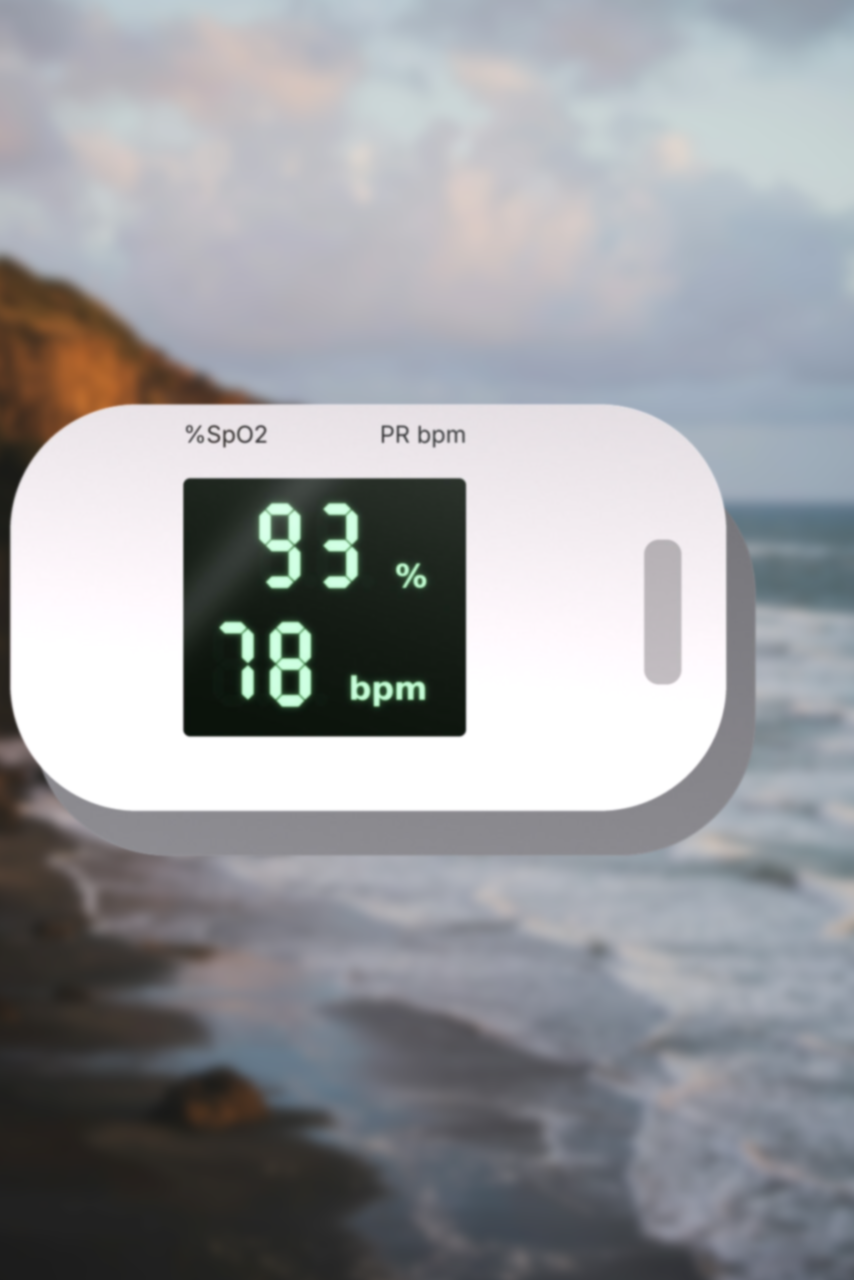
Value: 93 %
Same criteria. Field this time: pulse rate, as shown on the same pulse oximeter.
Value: 78 bpm
